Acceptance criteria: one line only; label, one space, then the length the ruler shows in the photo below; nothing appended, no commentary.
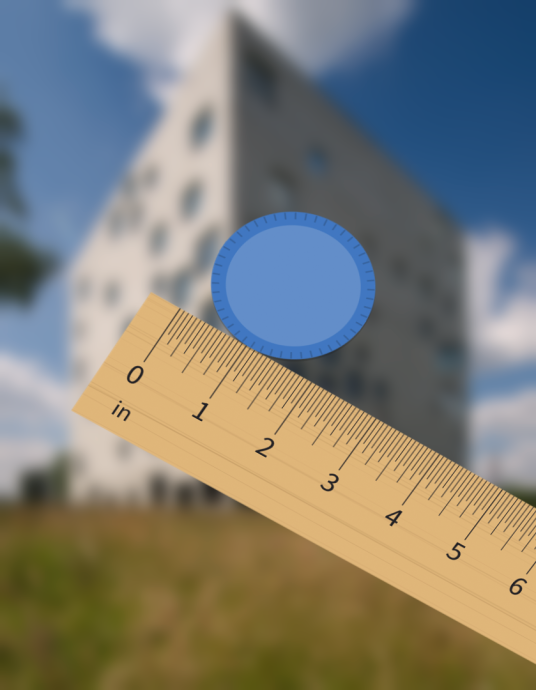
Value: 2.125 in
